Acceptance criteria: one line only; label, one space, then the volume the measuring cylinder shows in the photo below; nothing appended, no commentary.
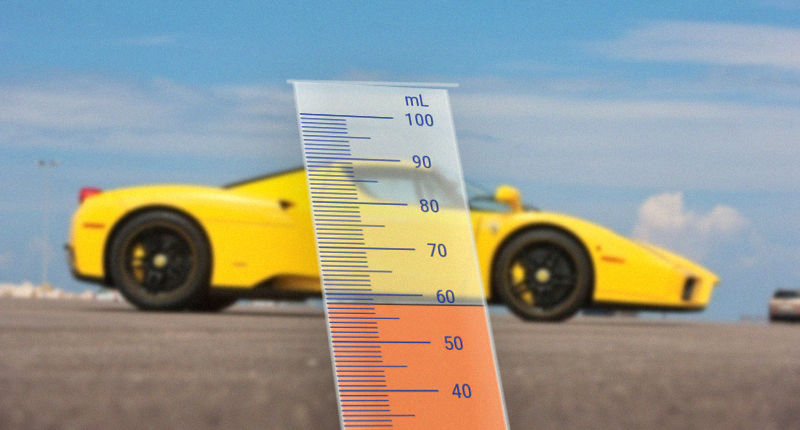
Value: 58 mL
